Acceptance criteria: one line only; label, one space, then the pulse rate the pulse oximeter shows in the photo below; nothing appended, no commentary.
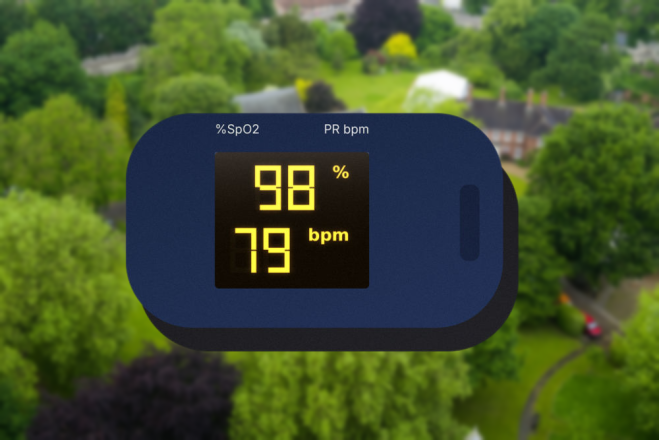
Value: 79 bpm
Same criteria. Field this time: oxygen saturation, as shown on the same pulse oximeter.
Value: 98 %
